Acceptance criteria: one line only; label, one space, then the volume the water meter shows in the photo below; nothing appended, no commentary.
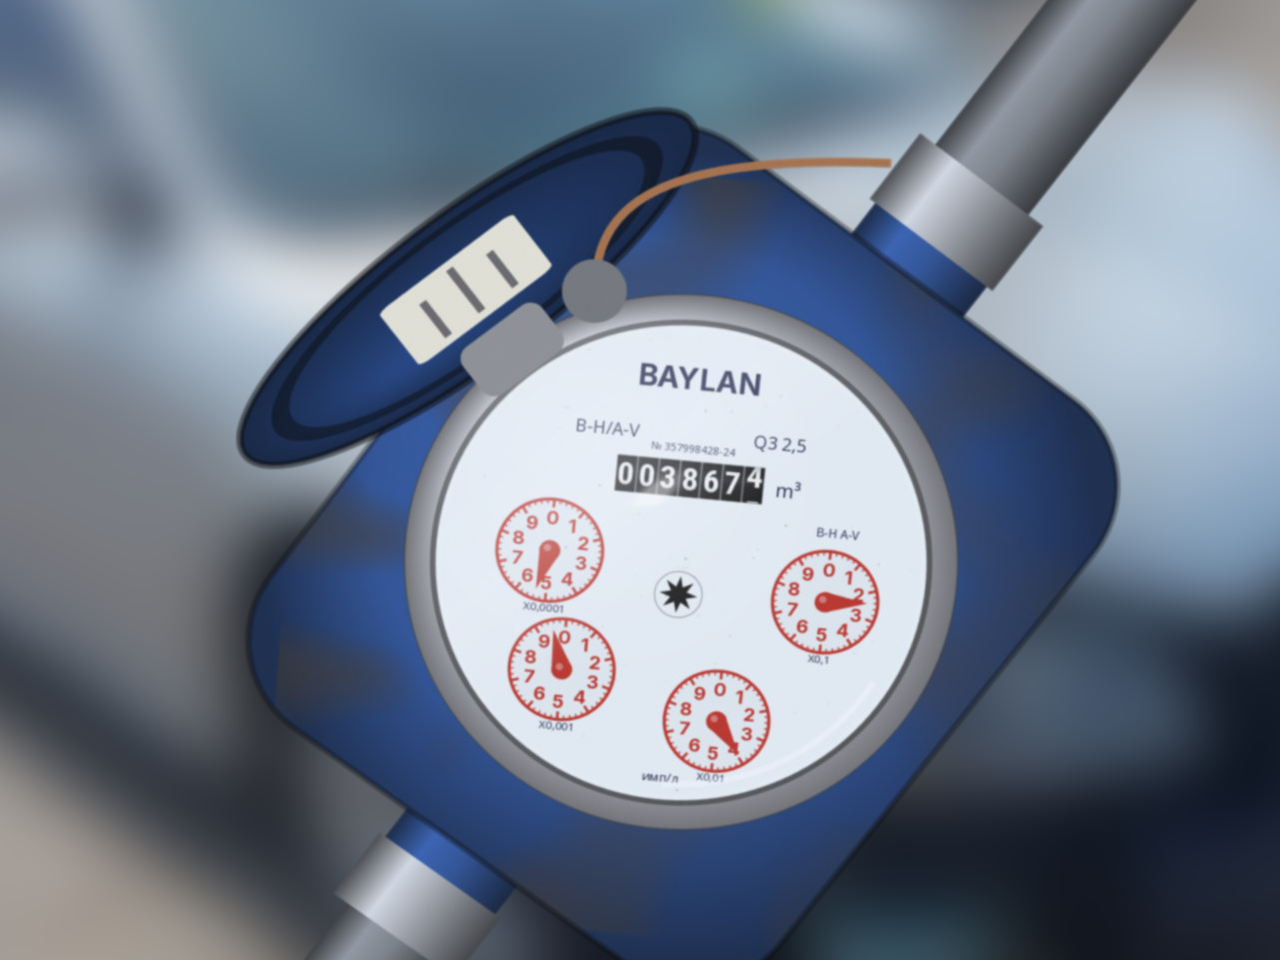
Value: 38674.2395 m³
